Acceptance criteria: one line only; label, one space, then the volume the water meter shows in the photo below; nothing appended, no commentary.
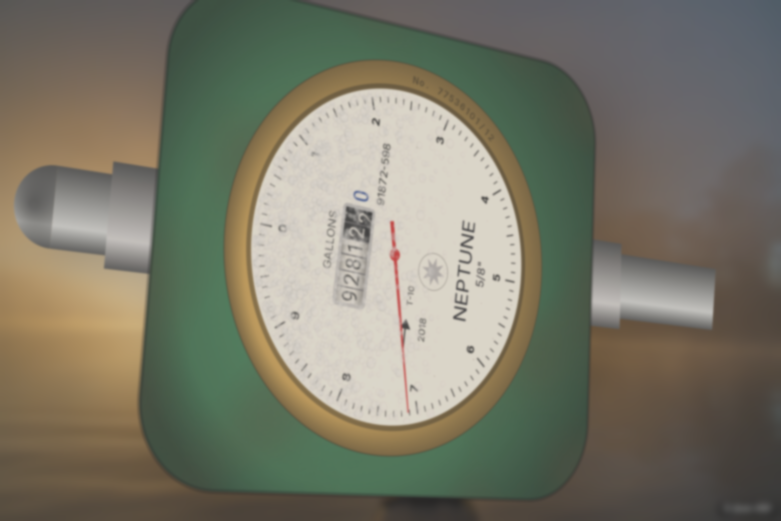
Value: 9281217.1 gal
